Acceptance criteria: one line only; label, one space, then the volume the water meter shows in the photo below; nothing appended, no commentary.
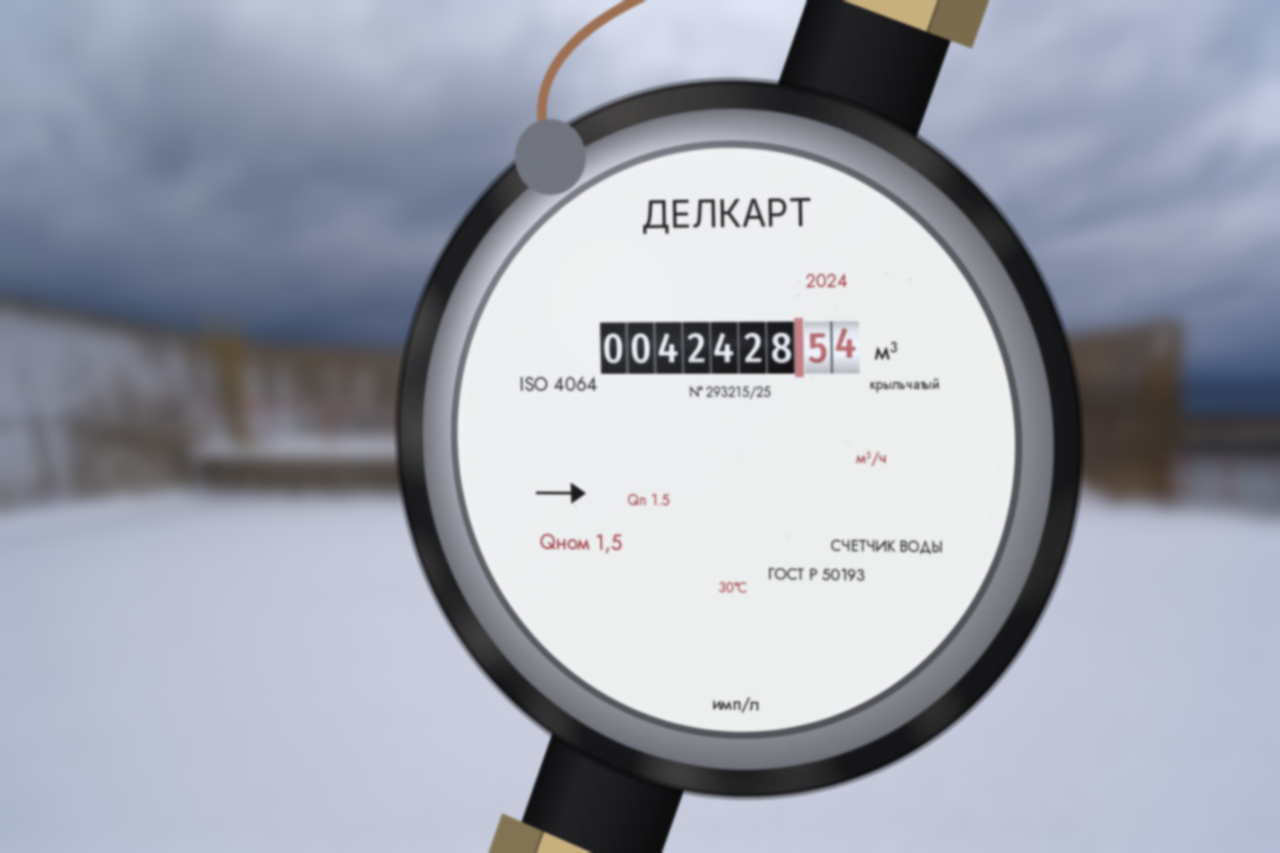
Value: 42428.54 m³
